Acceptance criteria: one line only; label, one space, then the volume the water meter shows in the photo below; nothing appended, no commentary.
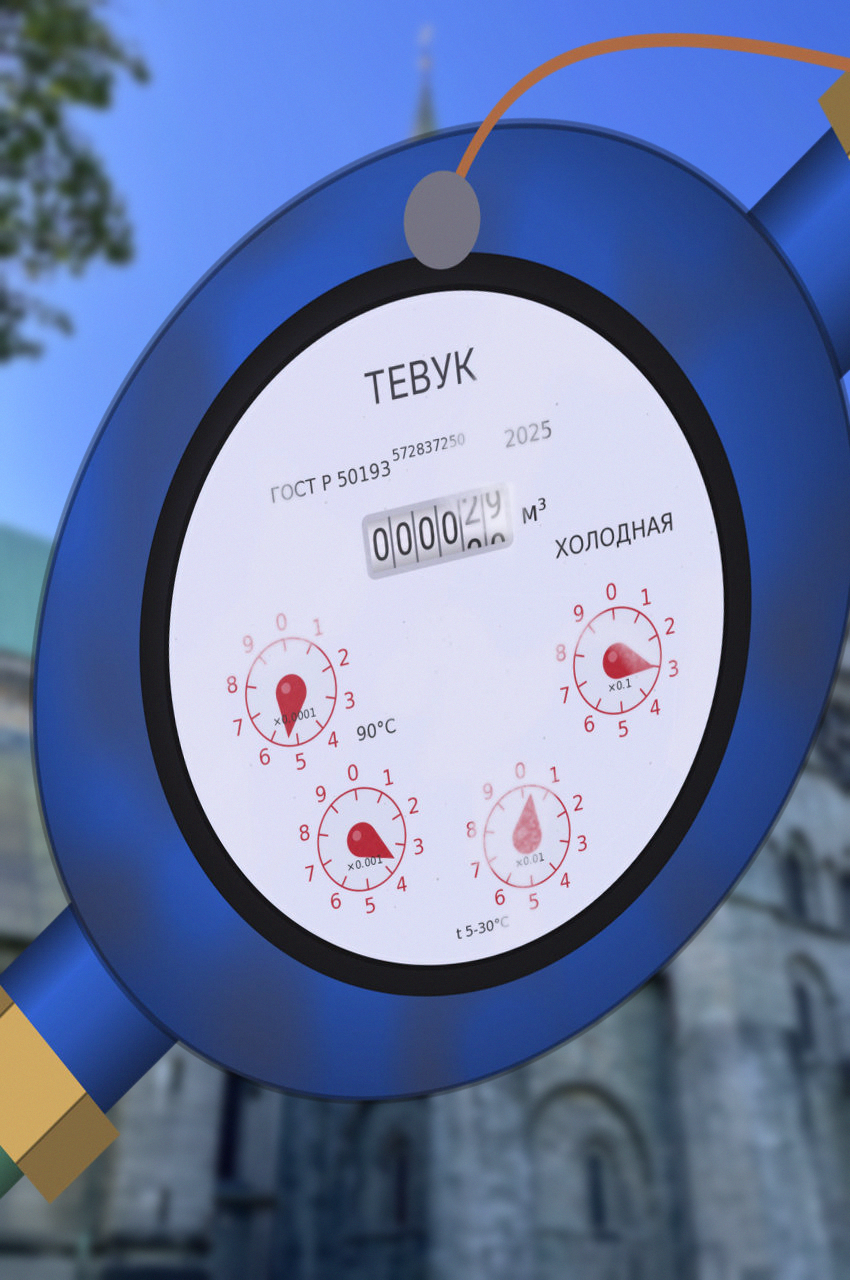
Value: 29.3035 m³
